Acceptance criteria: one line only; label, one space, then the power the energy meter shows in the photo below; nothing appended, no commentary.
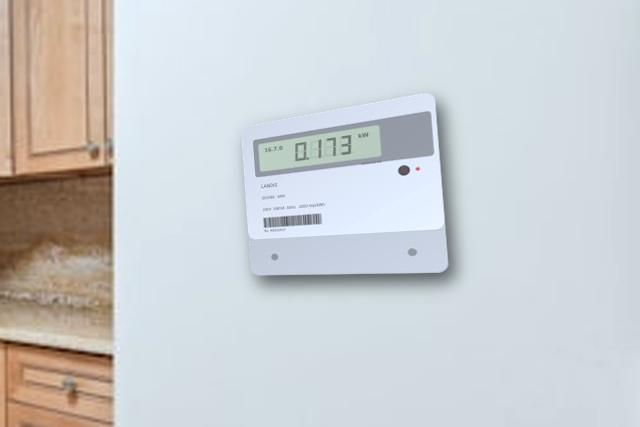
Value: 0.173 kW
